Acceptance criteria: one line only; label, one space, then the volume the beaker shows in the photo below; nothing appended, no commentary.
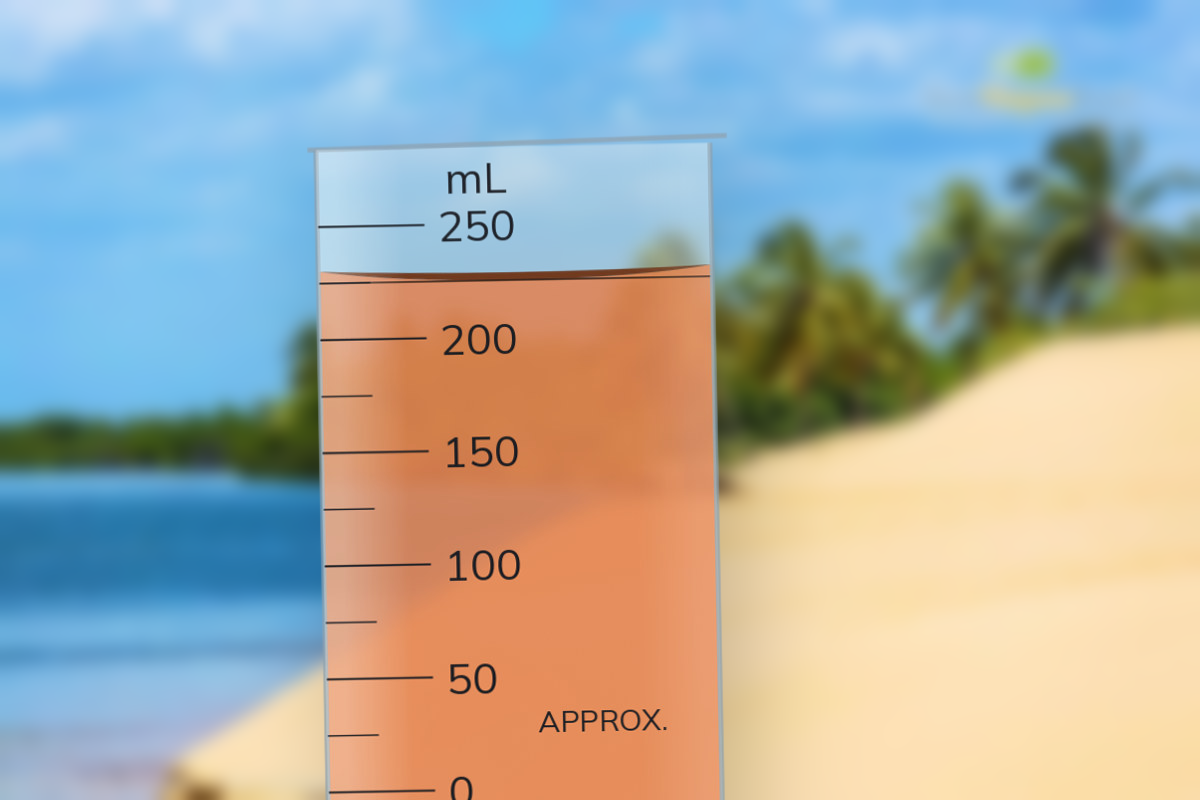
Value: 225 mL
